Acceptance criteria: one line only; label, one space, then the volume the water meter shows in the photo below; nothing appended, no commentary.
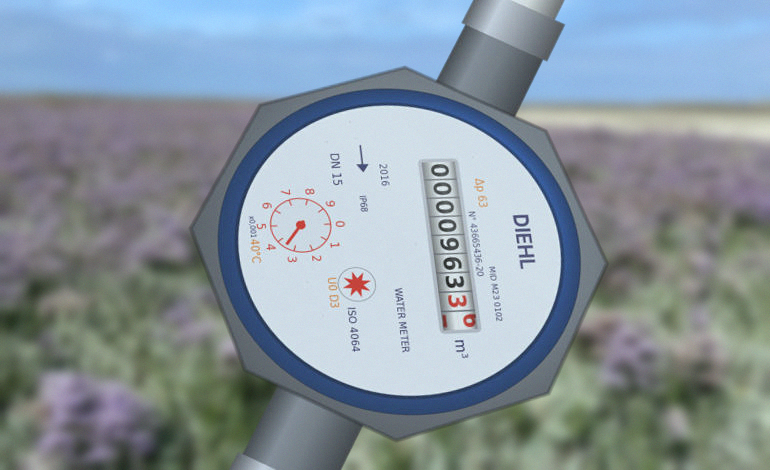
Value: 963.363 m³
